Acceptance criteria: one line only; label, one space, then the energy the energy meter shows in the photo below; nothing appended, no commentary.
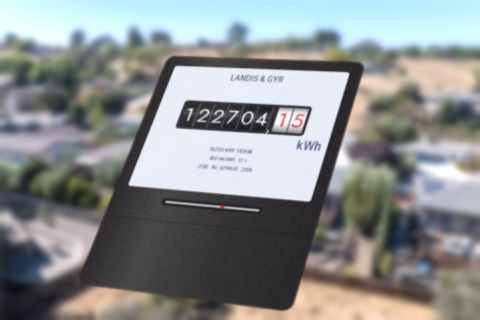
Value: 122704.15 kWh
